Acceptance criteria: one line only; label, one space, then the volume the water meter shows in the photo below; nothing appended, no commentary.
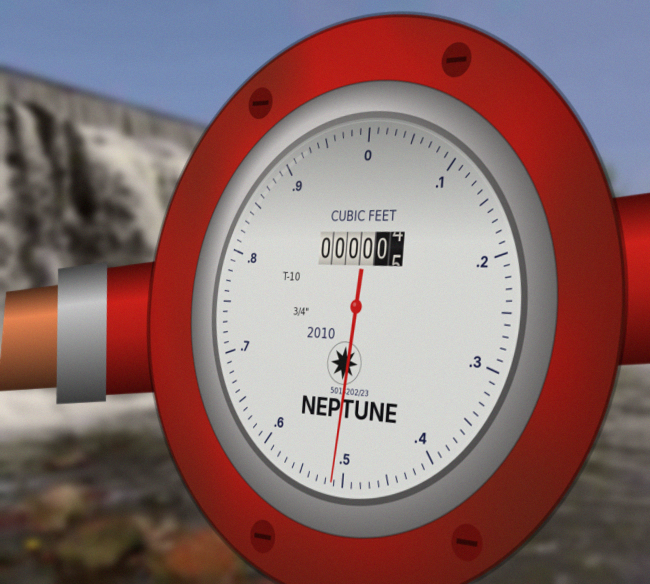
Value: 4.51 ft³
